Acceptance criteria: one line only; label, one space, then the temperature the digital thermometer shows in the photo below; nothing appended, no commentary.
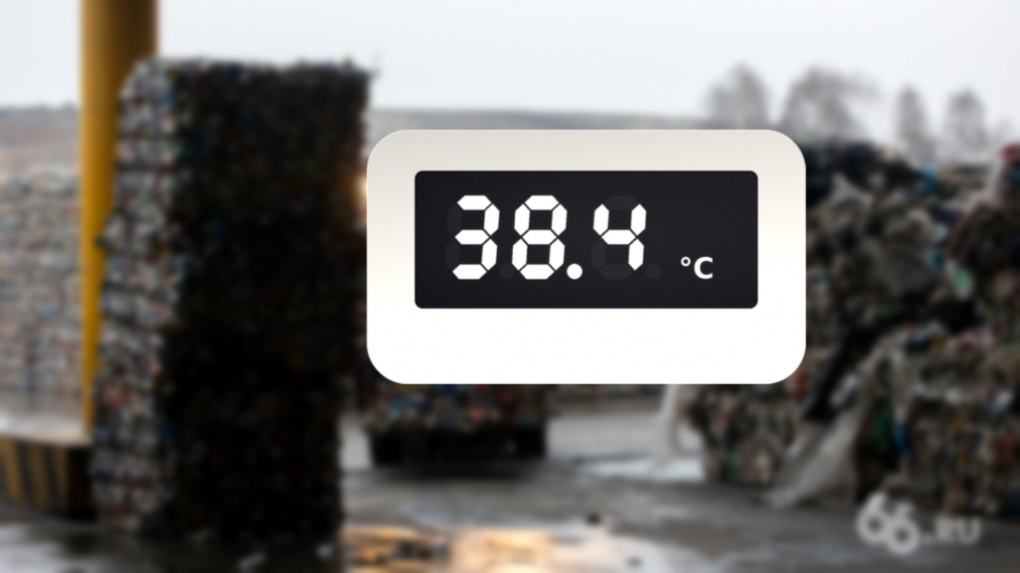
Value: 38.4 °C
